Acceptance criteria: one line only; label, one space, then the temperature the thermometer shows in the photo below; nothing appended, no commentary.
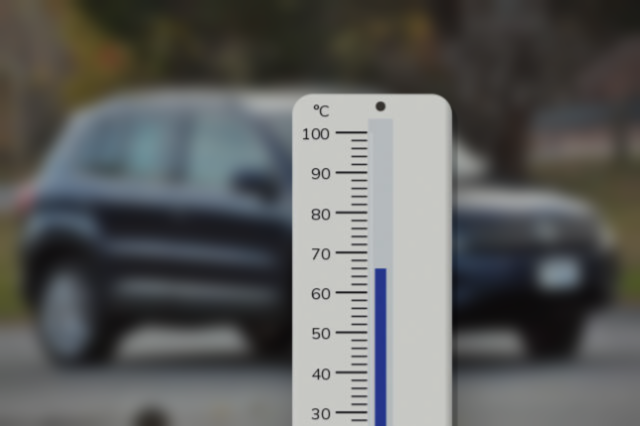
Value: 66 °C
